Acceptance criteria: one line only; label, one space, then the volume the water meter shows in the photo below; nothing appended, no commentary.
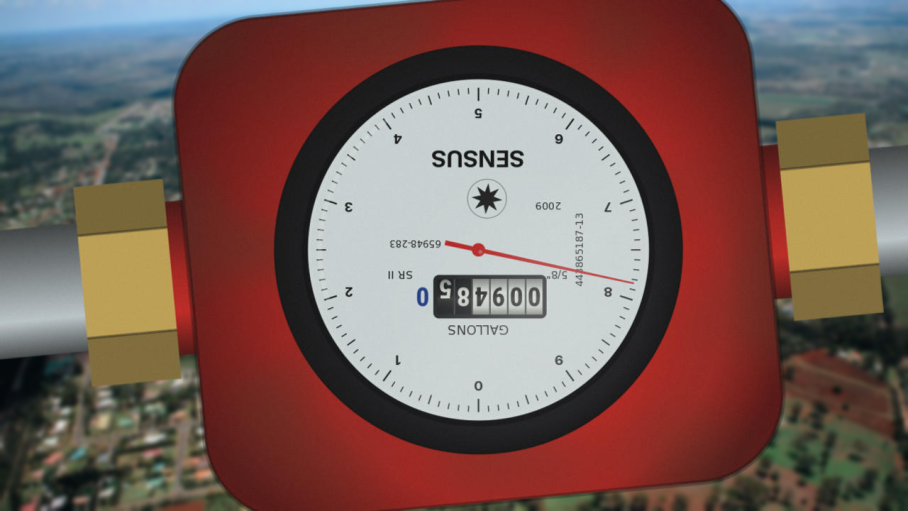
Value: 94847.8 gal
